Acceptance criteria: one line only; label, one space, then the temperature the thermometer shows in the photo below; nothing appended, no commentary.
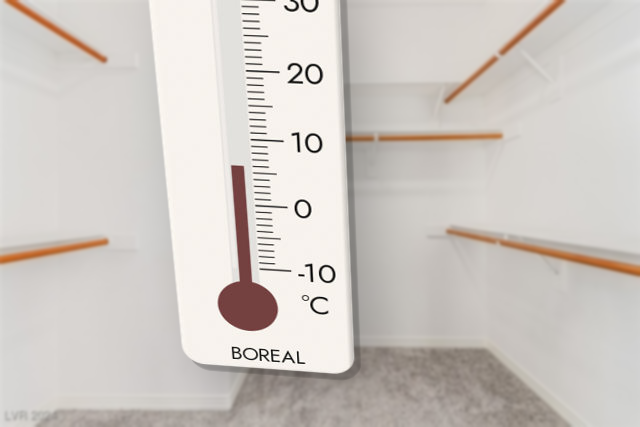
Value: 6 °C
